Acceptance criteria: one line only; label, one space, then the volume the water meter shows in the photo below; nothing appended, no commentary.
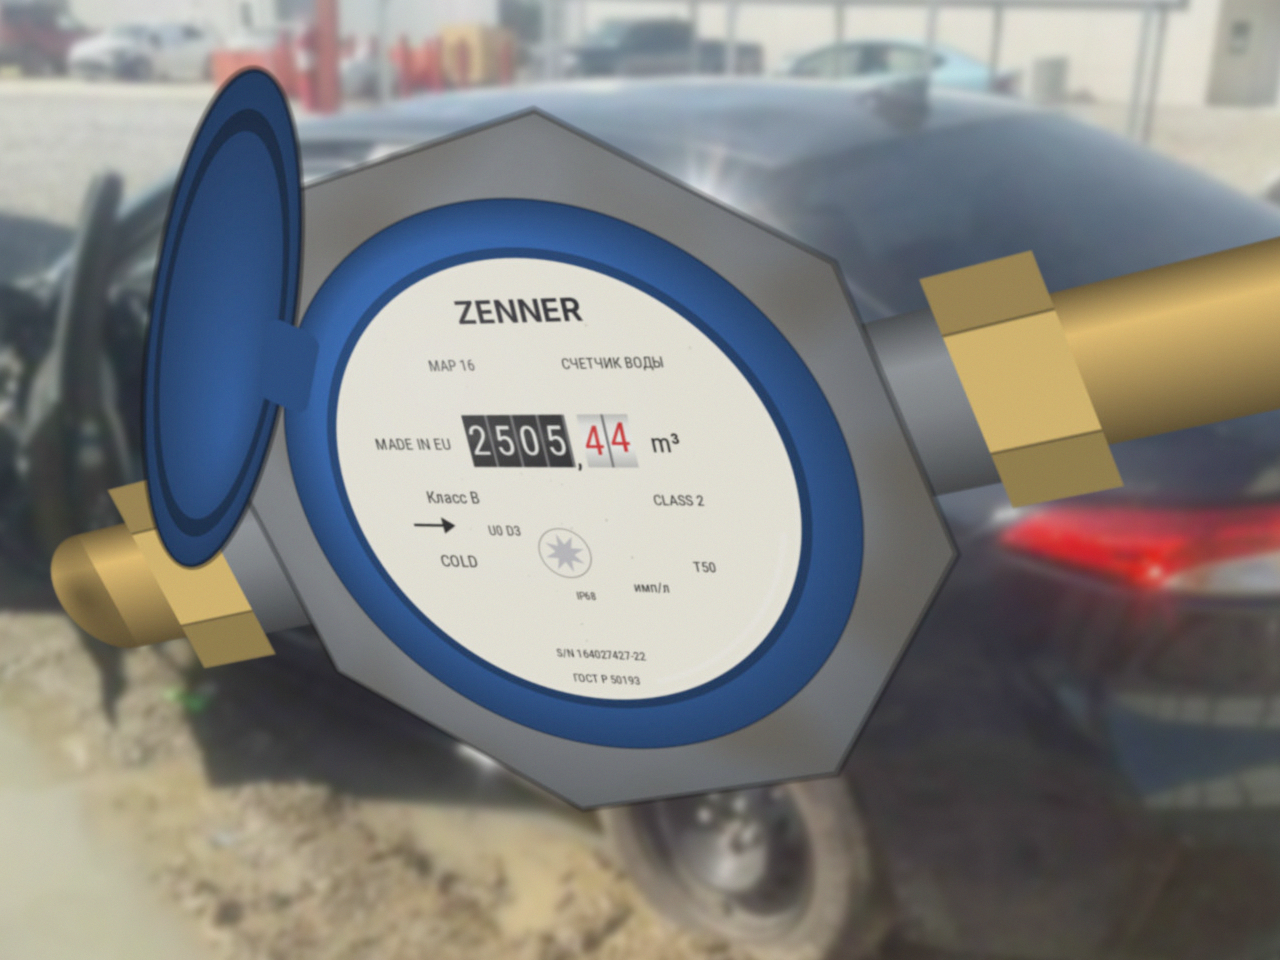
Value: 2505.44 m³
